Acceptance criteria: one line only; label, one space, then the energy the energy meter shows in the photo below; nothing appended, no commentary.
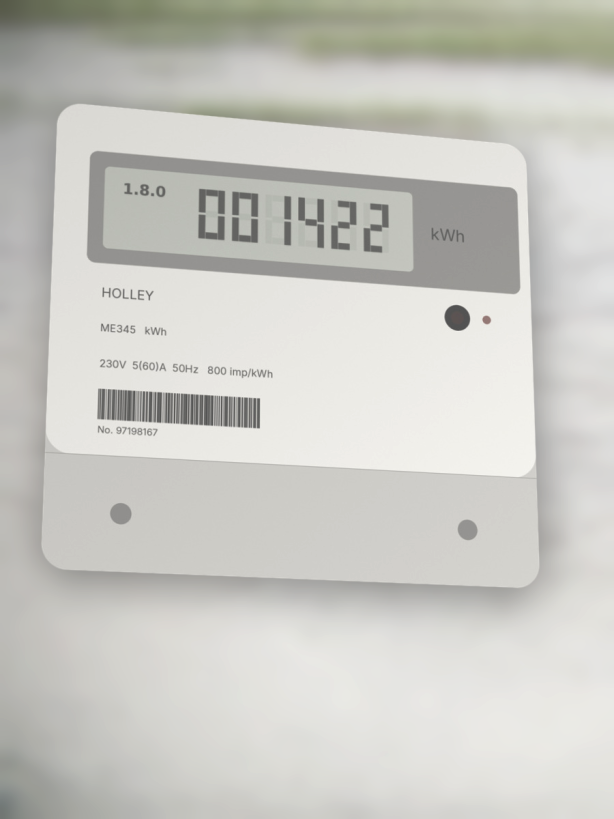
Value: 1422 kWh
